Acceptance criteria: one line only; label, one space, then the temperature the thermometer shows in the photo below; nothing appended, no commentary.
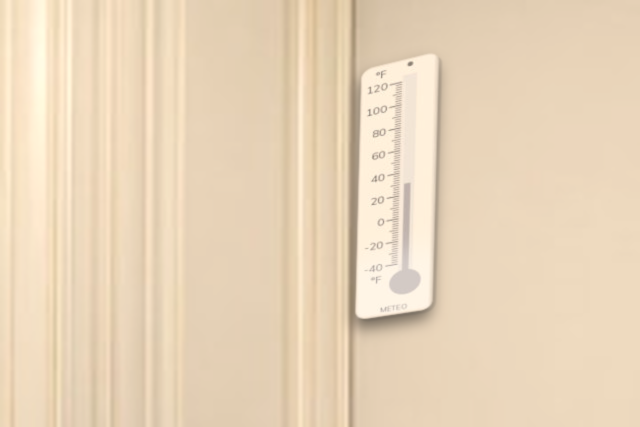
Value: 30 °F
